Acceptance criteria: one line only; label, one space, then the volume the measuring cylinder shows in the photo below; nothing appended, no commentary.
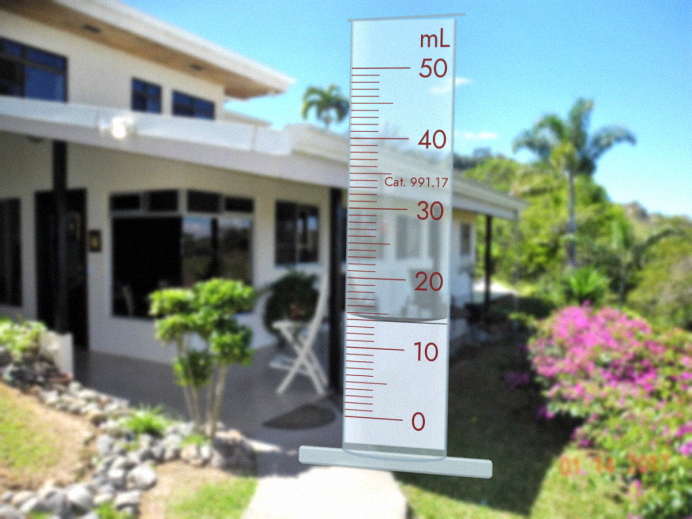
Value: 14 mL
